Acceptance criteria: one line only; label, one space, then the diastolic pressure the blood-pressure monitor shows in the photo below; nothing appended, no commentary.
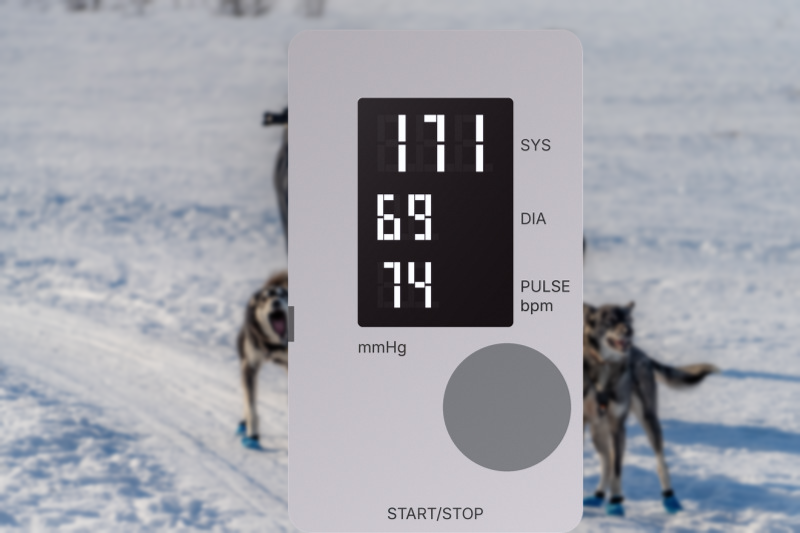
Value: 69 mmHg
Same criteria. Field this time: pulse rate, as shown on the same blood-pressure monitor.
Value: 74 bpm
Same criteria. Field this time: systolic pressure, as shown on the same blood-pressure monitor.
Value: 171 mmHg
